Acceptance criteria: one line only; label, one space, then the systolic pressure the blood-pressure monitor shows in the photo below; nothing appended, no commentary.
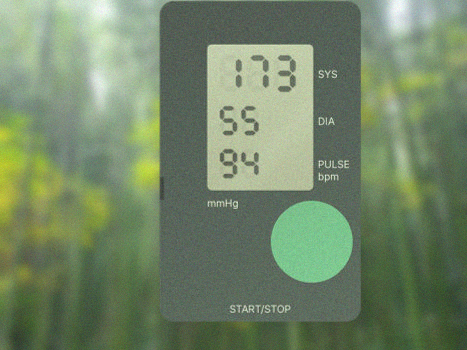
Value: 173 mmHg
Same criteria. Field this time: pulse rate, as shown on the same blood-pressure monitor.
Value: 94 bpm
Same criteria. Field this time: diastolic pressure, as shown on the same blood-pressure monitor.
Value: 55 mmHg
